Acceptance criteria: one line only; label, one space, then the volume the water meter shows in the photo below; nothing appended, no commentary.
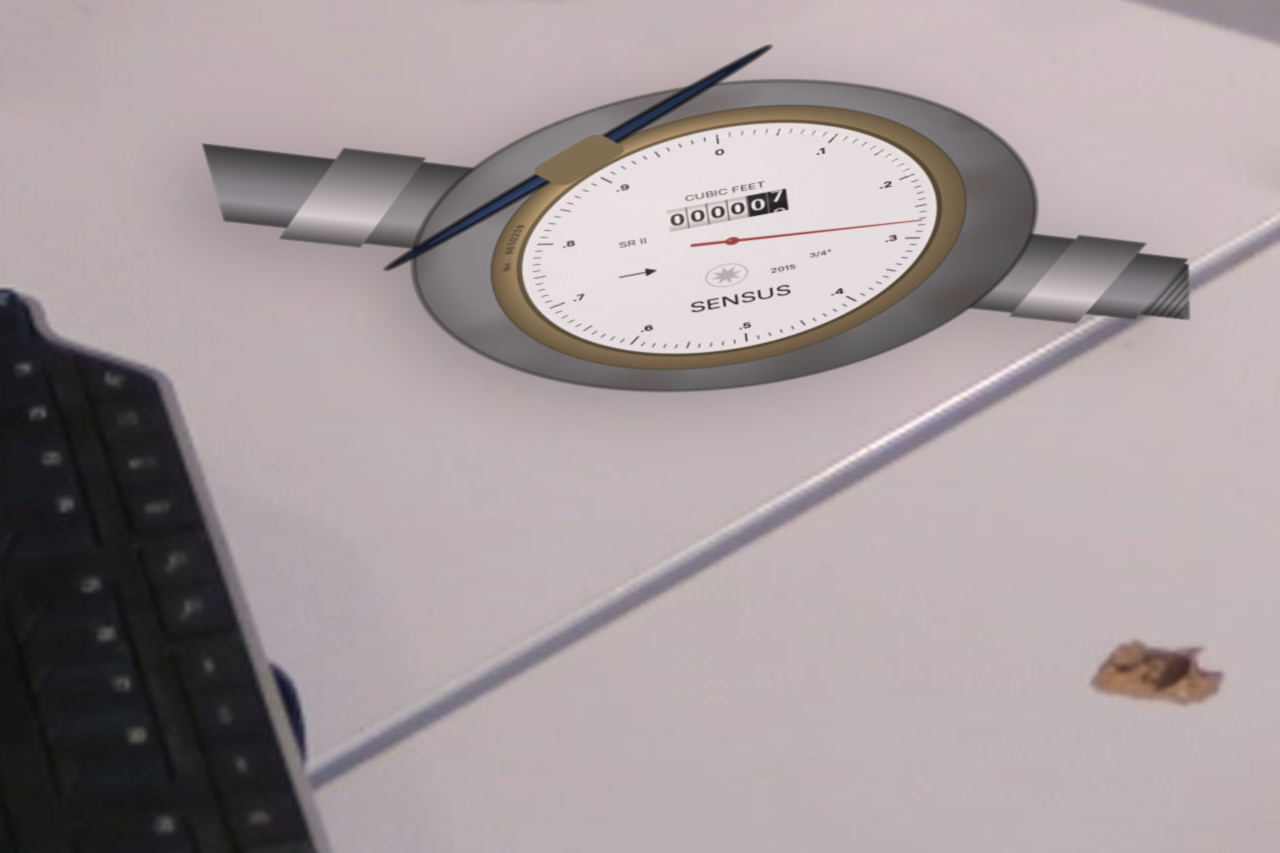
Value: 7.27 ft³
